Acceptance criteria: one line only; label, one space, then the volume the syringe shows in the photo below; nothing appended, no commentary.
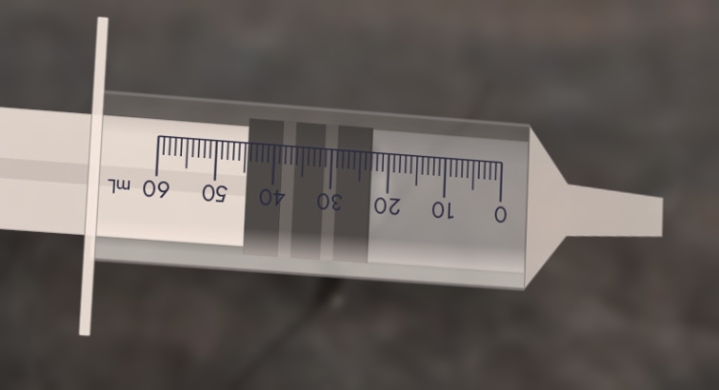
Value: 23 mL
